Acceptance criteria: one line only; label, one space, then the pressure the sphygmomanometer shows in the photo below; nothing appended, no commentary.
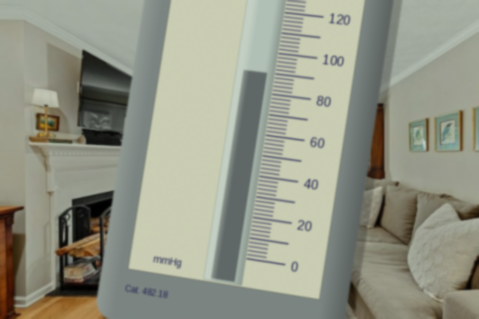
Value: 90 mmHg
